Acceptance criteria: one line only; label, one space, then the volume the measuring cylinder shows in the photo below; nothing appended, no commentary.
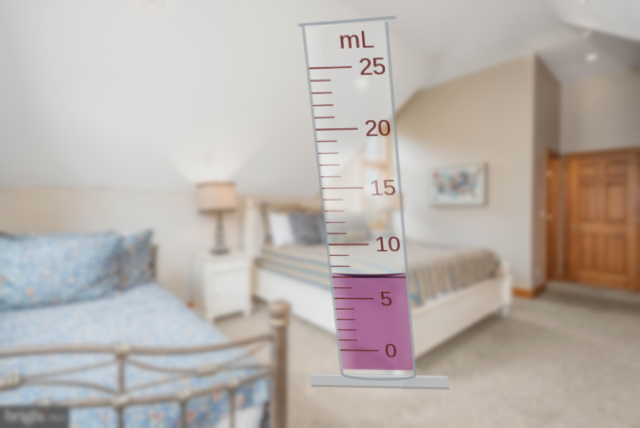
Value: 7 mL
